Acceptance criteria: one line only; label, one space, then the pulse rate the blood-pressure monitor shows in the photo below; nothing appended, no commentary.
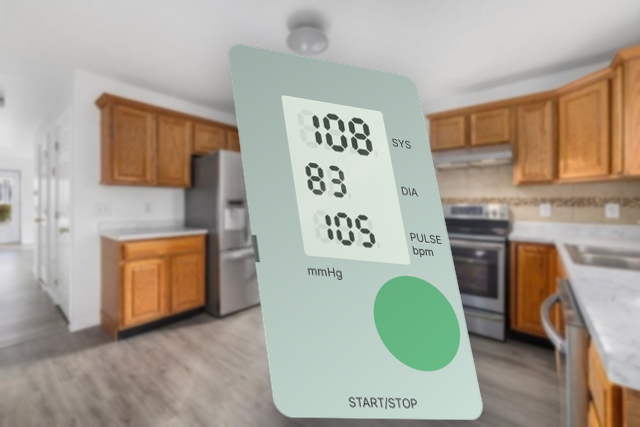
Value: 105 bpm
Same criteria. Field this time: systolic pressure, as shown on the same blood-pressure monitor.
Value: 108 mmHg
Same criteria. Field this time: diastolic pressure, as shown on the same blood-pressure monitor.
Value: 83 mmHg
